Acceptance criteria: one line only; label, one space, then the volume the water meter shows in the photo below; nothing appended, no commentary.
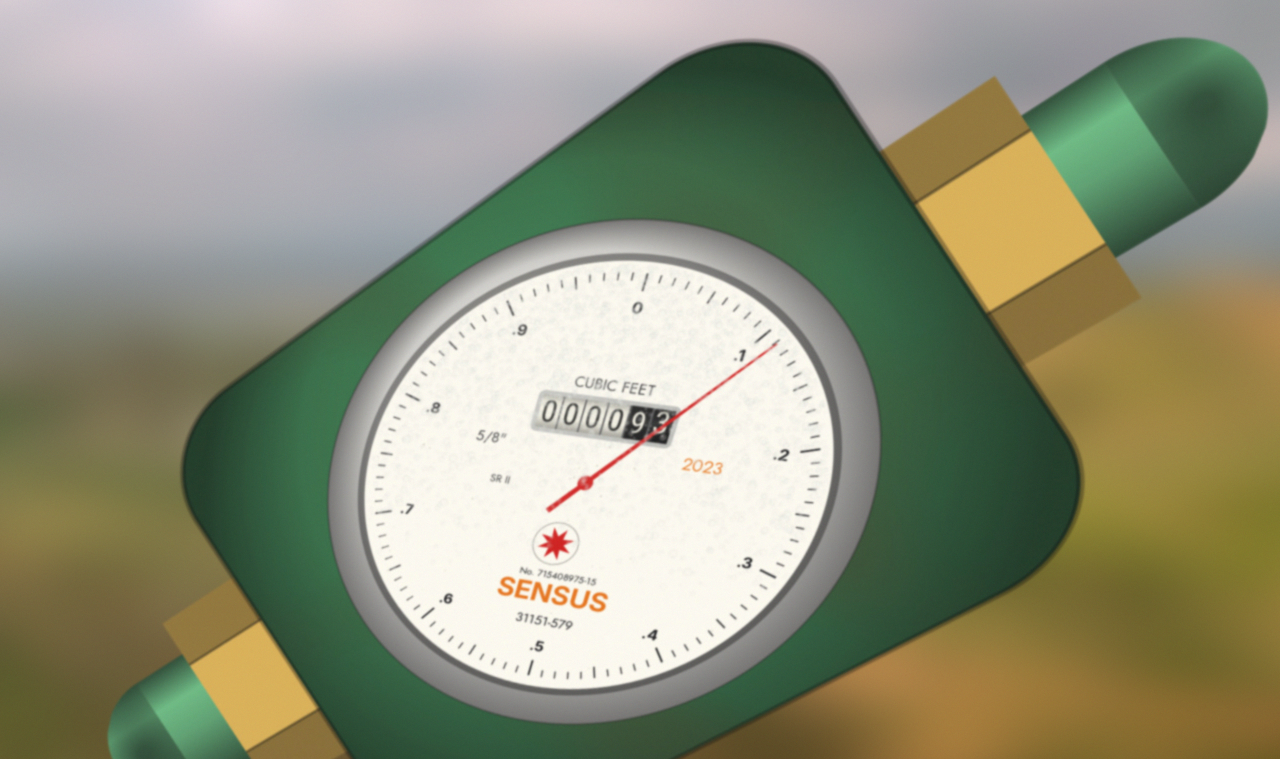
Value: 93.11 ft³
